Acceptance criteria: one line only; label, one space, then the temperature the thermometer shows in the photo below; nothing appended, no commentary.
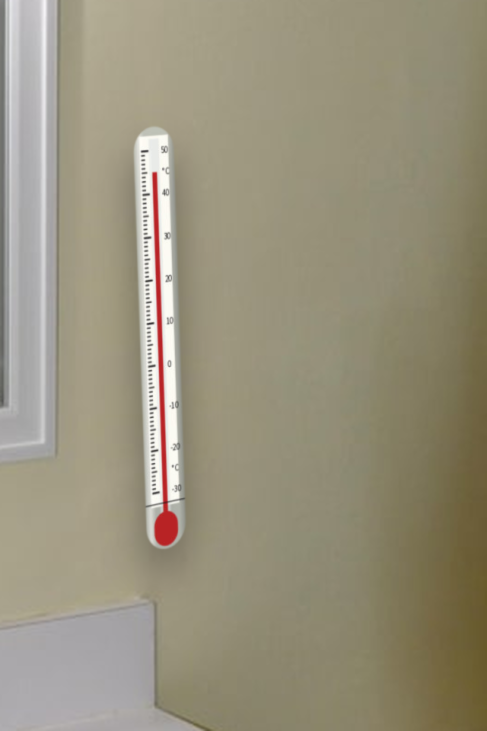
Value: 45 °C
